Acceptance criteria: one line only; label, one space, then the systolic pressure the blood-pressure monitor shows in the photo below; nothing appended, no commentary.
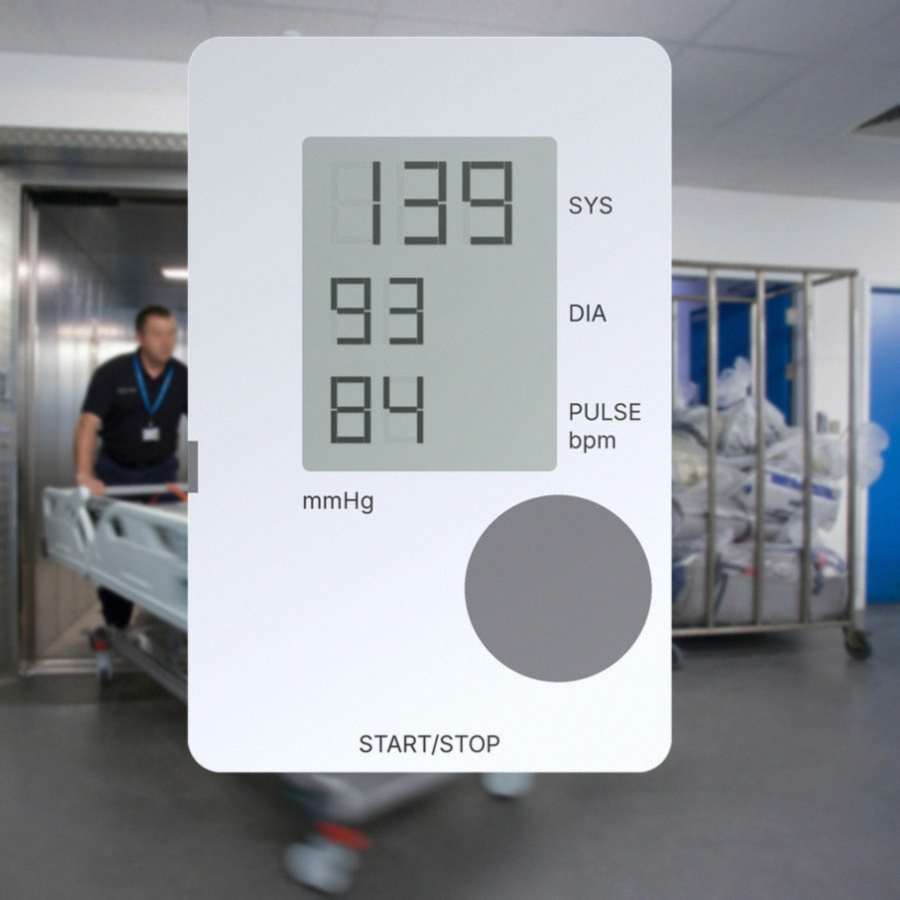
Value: 139 mmHg
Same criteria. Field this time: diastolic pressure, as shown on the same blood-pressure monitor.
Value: 93 mmHg
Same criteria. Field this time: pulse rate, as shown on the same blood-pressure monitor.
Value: 84 bpm
